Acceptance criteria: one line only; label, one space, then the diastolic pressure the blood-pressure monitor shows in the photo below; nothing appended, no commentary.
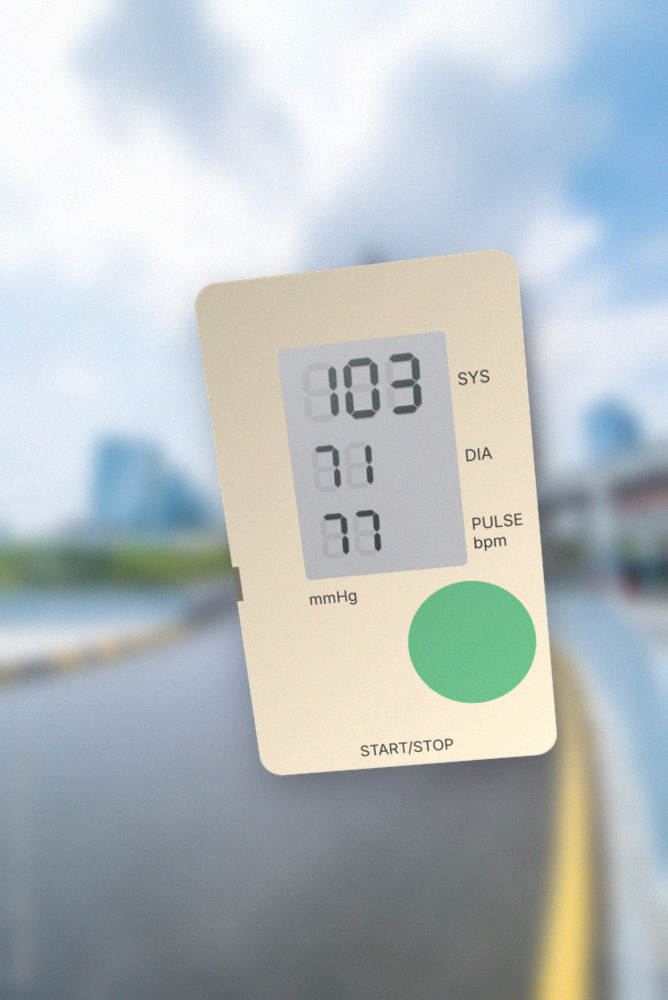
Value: 71 mmHg
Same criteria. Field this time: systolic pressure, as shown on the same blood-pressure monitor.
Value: 103 mmHg
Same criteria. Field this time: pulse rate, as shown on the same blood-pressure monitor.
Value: 77 bpm
